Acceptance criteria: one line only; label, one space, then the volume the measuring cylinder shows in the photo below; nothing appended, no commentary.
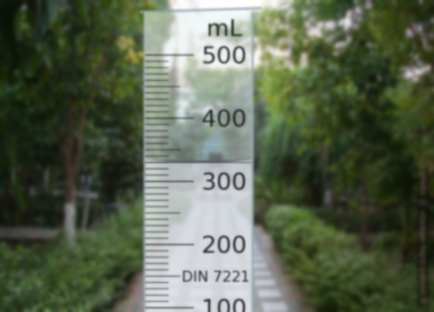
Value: 330 mL
